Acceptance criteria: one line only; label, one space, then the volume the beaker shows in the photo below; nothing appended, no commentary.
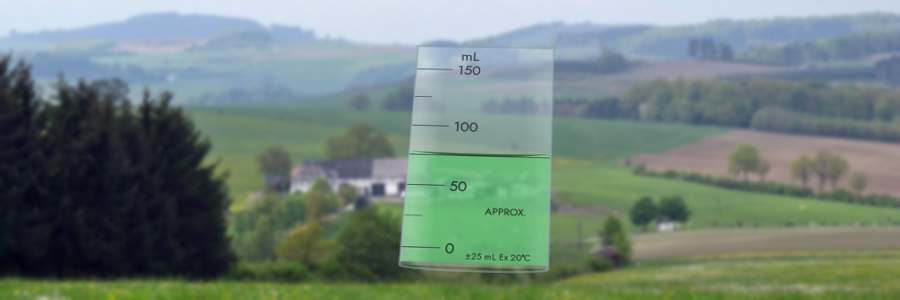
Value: 75 mL
